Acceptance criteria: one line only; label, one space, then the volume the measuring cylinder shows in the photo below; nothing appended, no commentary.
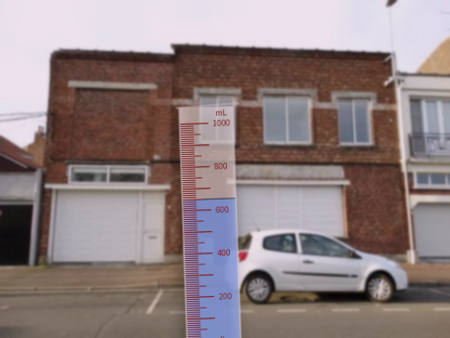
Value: 650 mL
